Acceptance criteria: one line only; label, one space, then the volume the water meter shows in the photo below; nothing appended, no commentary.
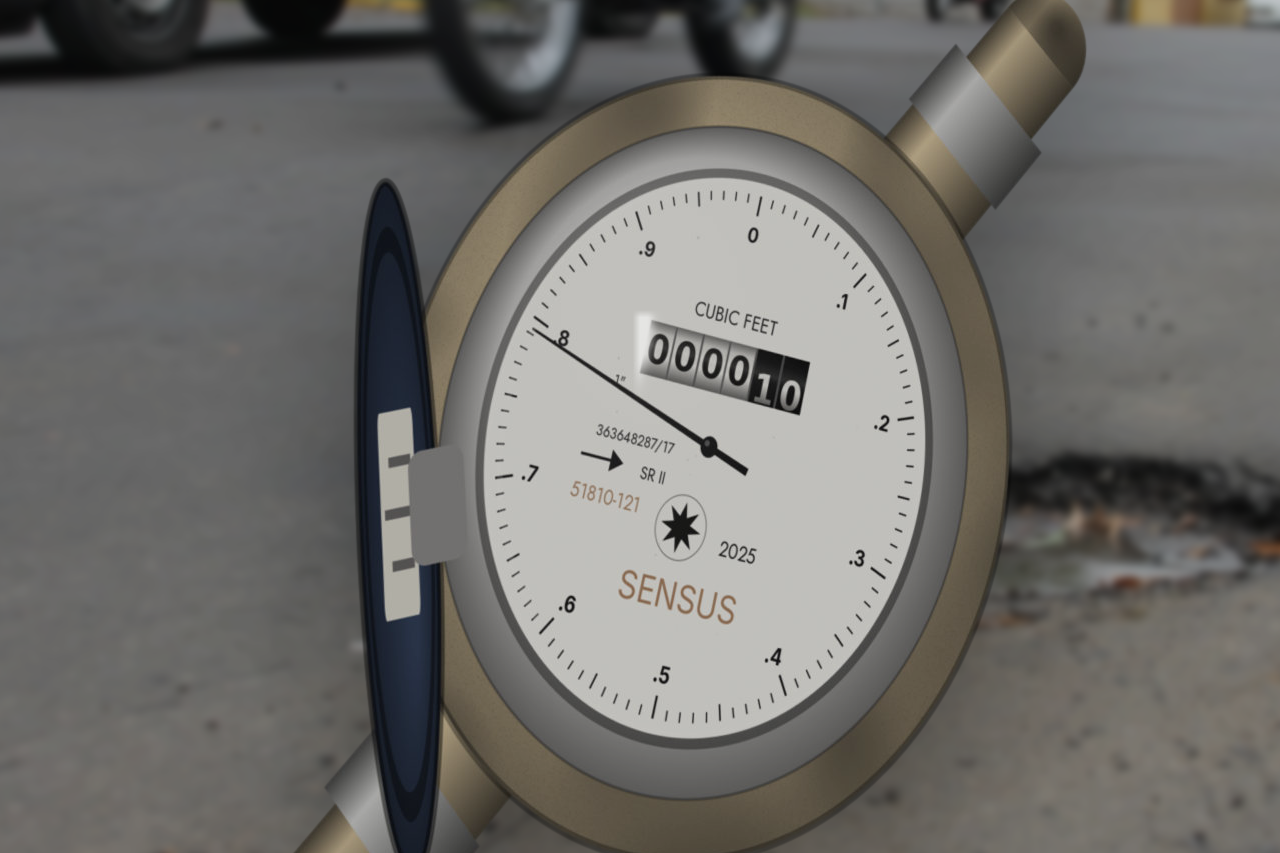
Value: 9.79 ft³
